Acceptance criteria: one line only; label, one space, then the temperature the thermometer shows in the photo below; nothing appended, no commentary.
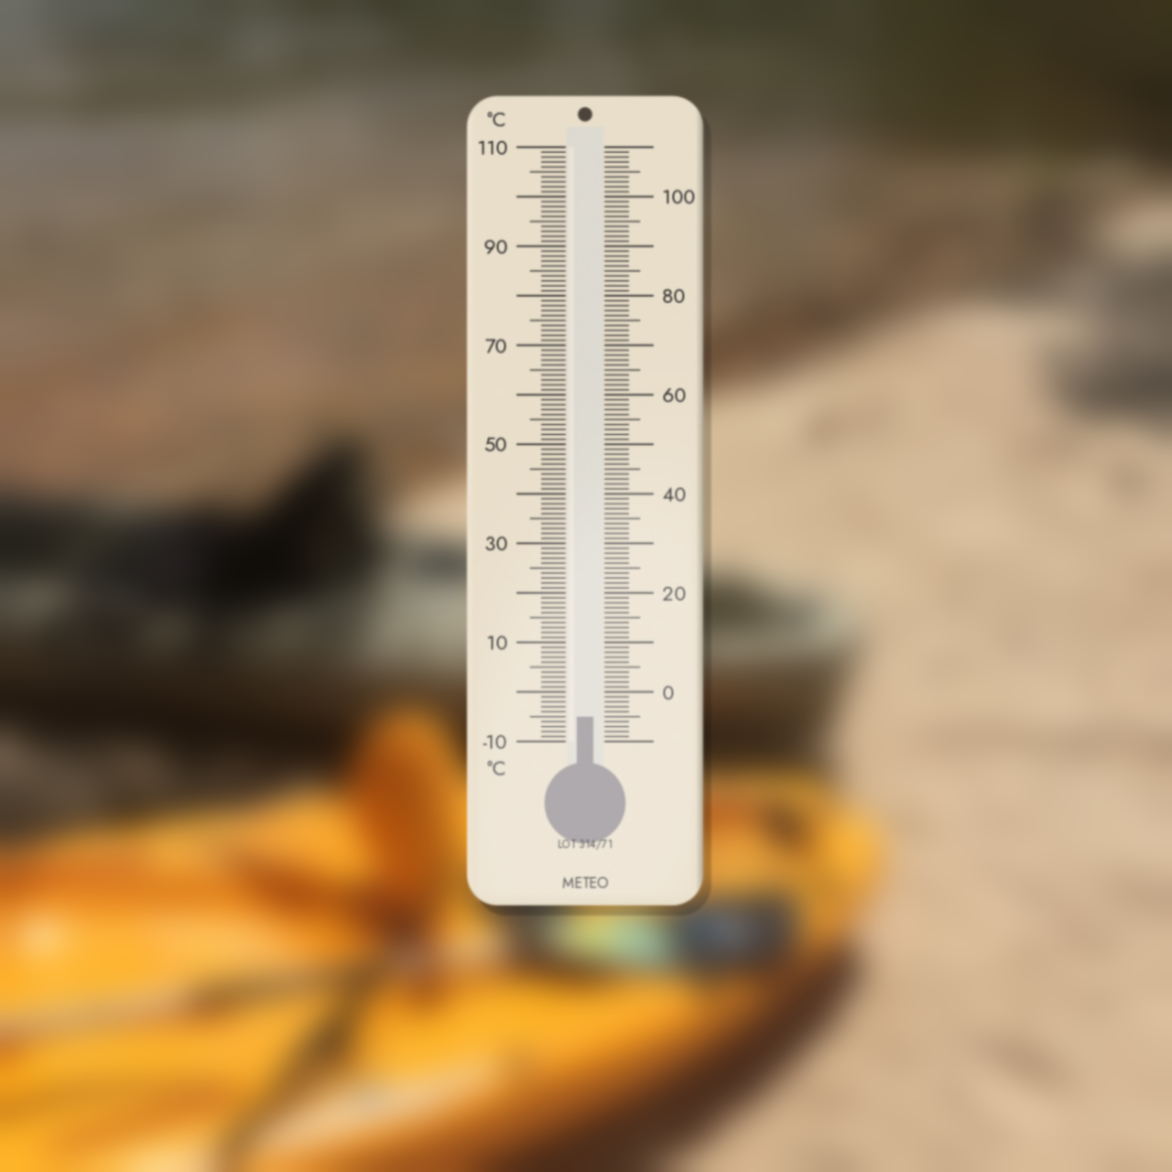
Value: -5 °C
